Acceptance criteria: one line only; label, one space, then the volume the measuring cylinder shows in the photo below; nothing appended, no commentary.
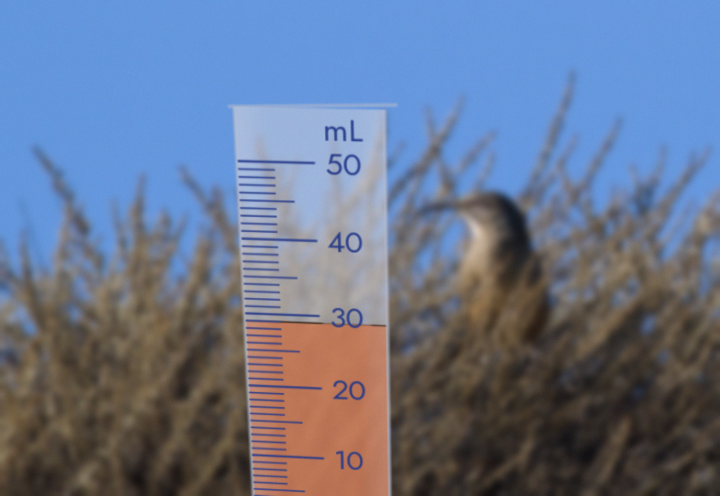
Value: 29 mL
